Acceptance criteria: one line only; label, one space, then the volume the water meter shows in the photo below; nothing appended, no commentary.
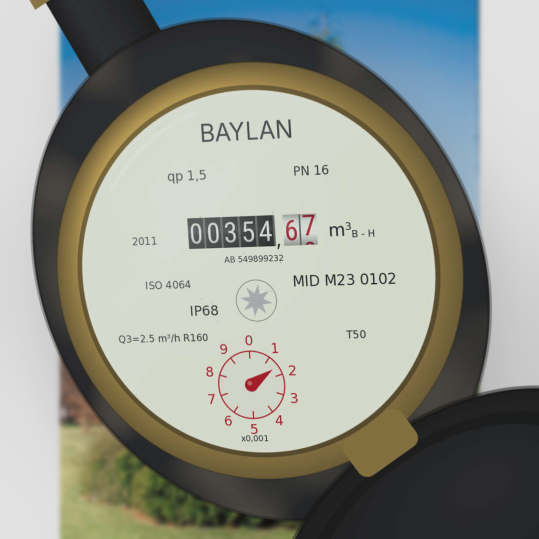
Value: 354.671 m³
